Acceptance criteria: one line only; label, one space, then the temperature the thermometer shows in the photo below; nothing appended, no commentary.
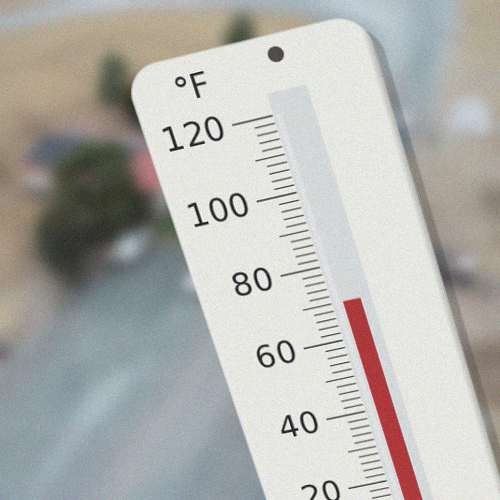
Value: 70 °F
